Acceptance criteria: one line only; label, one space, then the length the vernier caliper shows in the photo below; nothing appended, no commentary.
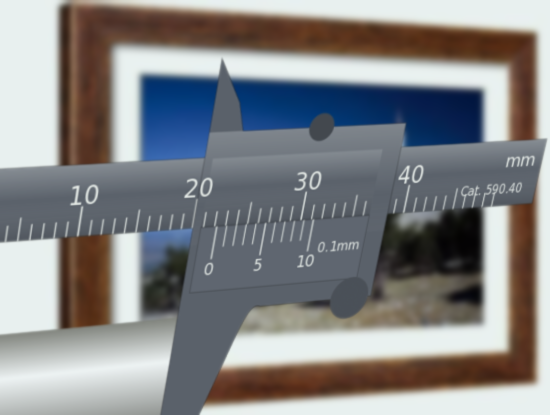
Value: 22.2 mm
